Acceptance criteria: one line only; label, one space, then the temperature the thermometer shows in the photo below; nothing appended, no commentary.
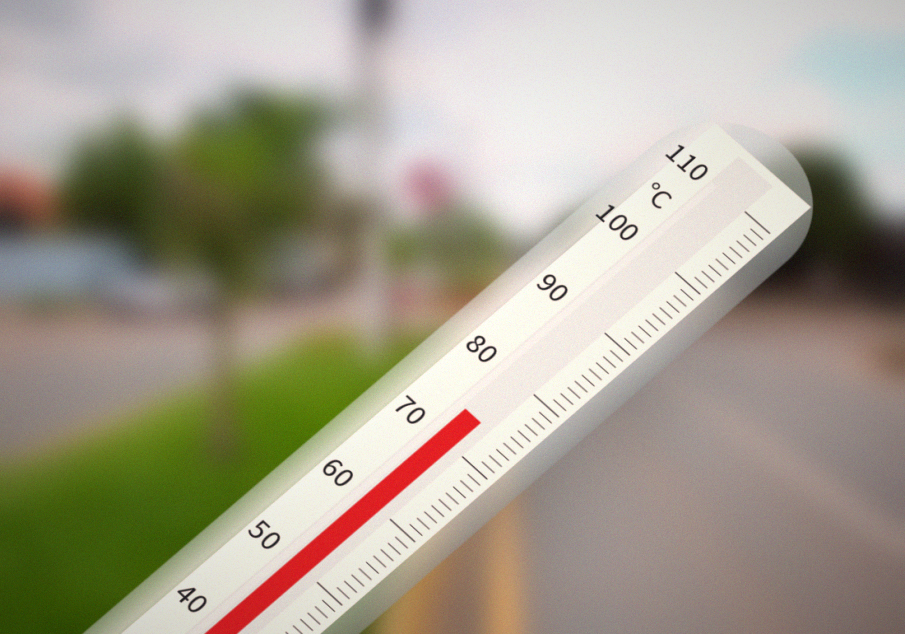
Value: 74 °C
